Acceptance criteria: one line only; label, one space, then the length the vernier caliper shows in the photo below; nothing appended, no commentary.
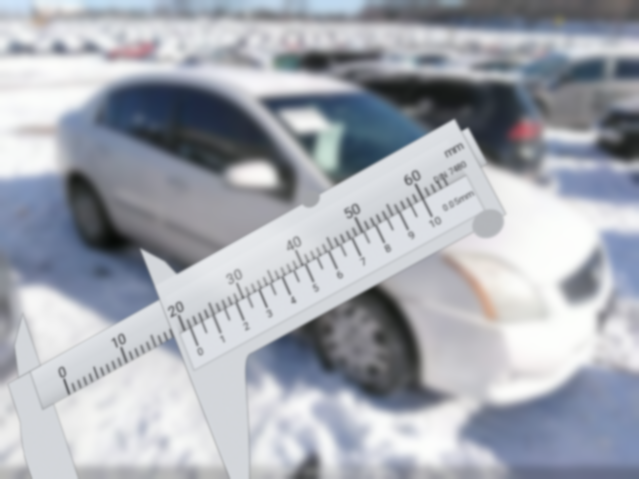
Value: 21.0 mm
